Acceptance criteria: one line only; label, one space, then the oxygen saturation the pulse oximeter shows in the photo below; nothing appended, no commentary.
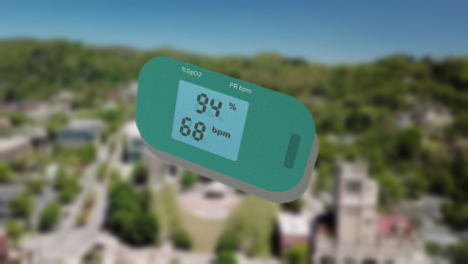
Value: 94 %
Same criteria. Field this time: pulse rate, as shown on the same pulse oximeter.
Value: 68 bpm
